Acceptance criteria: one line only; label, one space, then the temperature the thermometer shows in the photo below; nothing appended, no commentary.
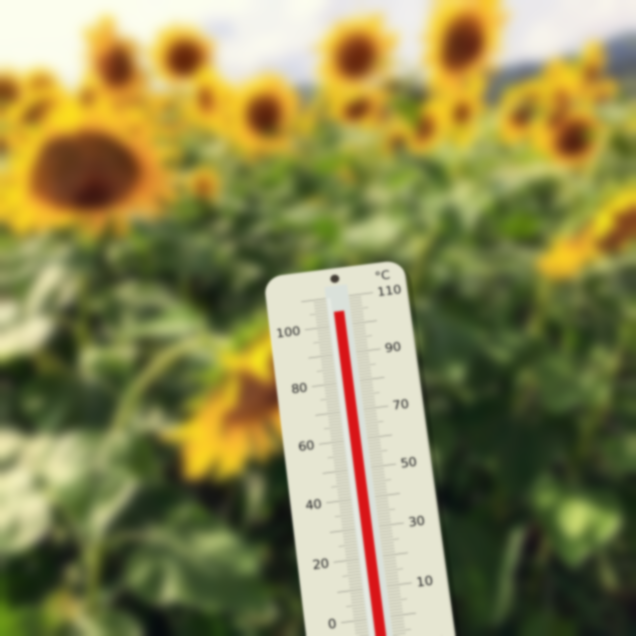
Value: 105 °C
